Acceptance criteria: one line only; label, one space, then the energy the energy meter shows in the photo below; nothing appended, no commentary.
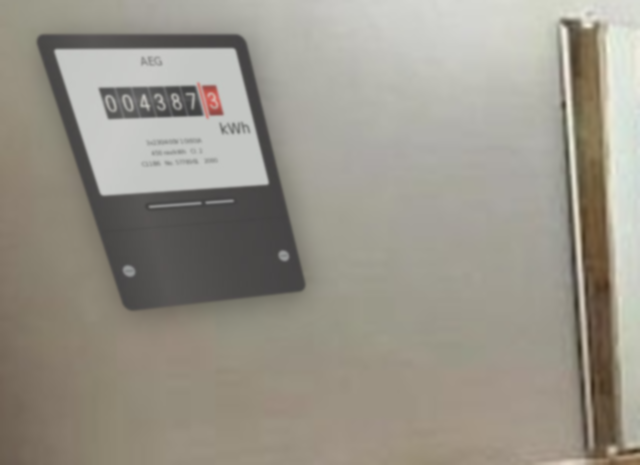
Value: 4387.3 kWh
